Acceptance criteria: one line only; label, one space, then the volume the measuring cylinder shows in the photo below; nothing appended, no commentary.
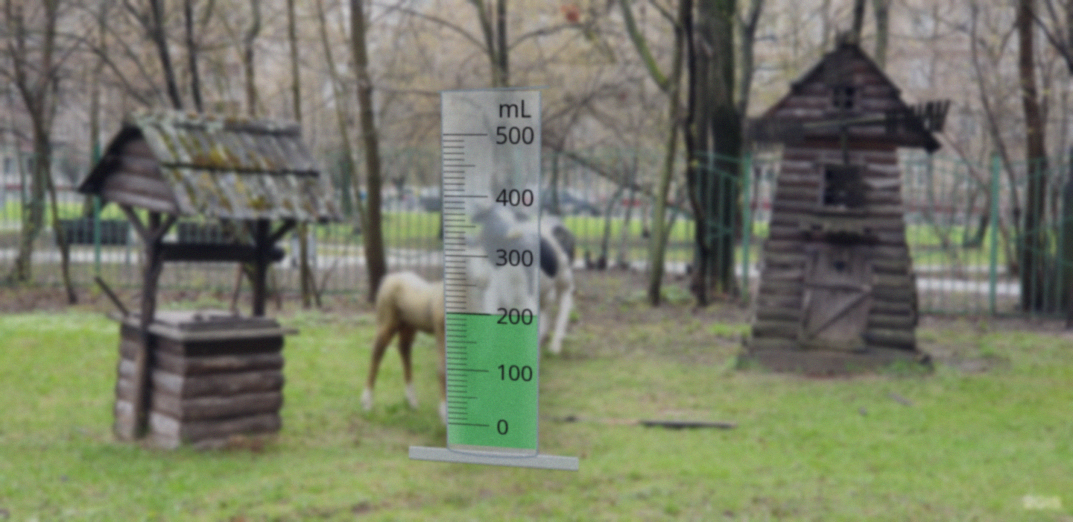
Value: 200 mL
